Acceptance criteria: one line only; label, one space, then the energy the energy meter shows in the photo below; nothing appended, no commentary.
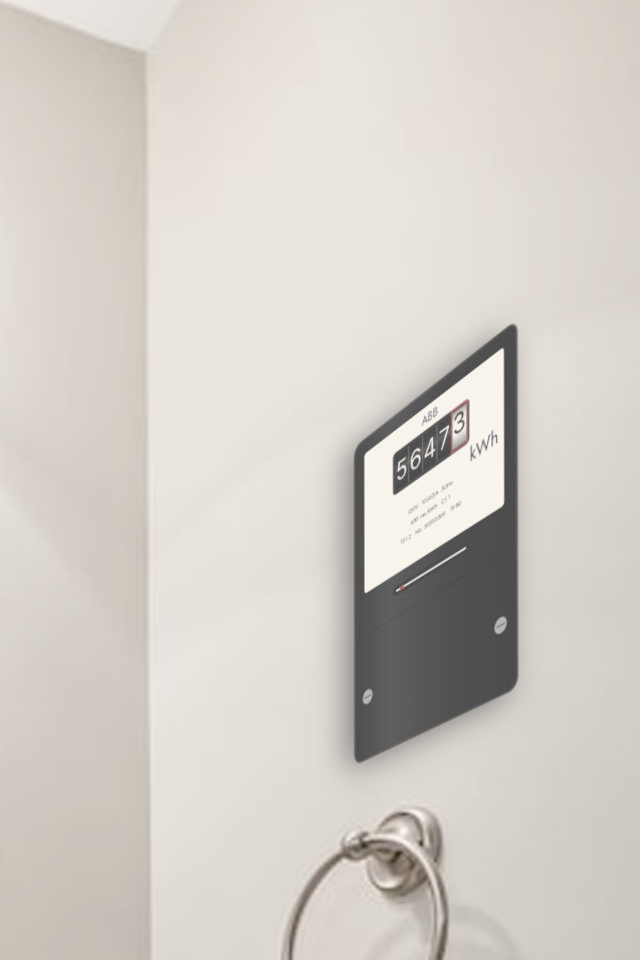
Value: 5647.3 kWh
